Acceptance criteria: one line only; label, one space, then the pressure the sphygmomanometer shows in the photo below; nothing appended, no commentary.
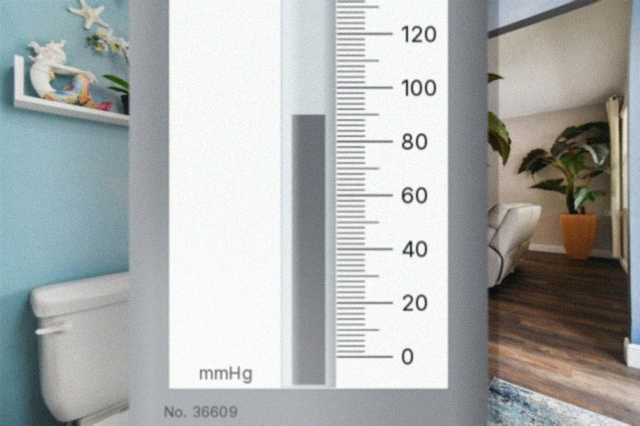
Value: 90 mmHg
